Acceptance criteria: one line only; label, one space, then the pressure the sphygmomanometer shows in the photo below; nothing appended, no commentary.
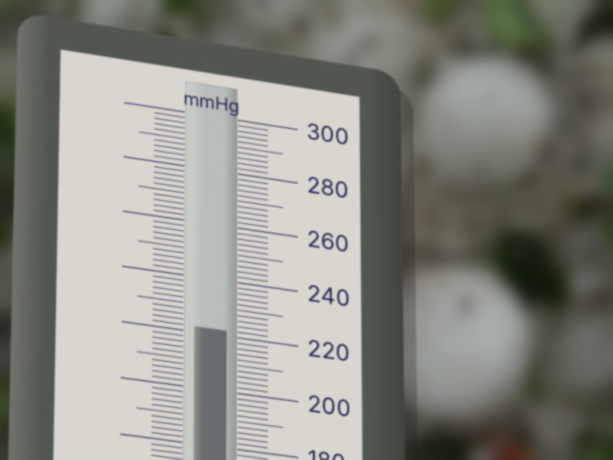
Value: 222 mmHg
